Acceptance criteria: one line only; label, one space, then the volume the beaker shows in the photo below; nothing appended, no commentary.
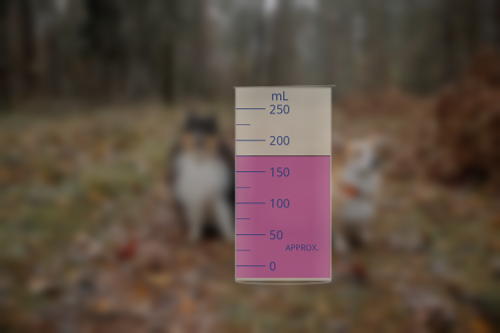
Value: 175 mL
